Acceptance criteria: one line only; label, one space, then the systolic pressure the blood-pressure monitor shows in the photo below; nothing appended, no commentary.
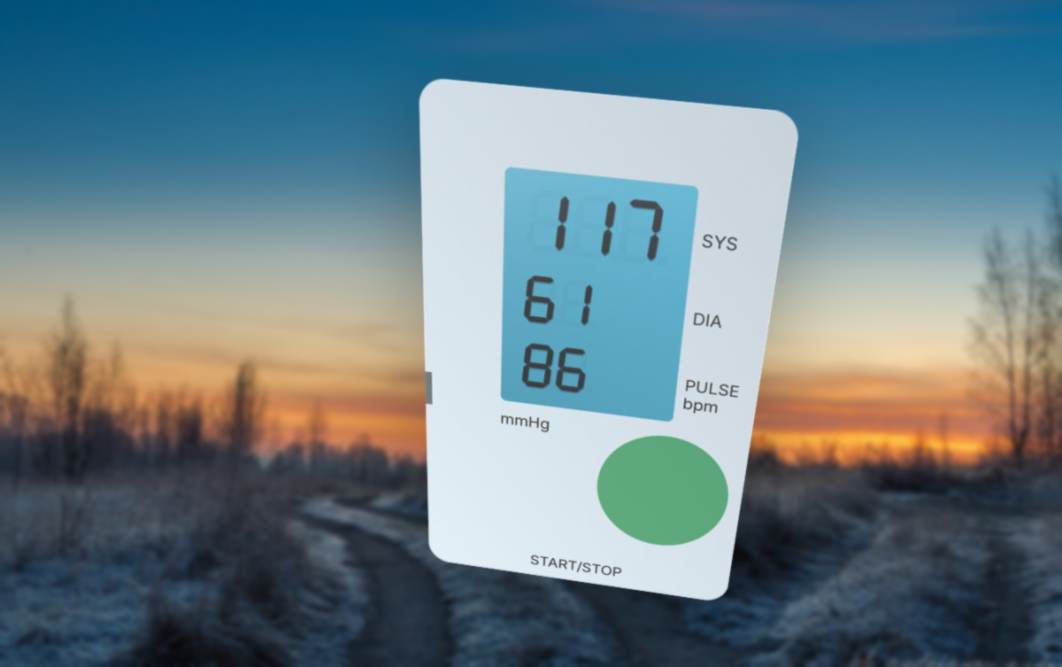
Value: 117 mmHg
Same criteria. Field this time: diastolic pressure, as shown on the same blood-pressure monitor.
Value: 61 mmHg
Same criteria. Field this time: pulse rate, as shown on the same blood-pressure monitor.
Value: 86 bpm
